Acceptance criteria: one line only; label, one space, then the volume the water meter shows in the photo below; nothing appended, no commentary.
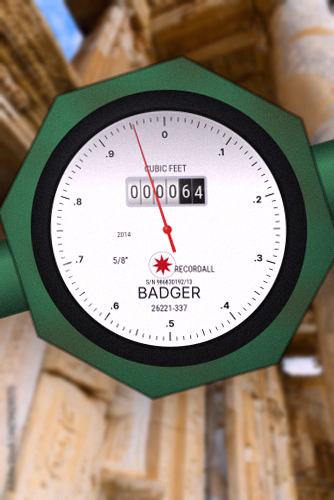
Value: 63.95 ft³
